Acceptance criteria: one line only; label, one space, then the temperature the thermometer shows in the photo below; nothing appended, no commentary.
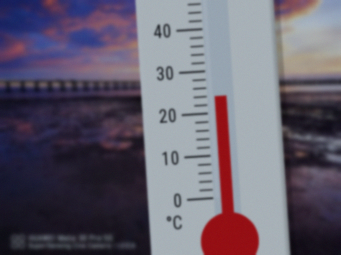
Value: 24 °C
